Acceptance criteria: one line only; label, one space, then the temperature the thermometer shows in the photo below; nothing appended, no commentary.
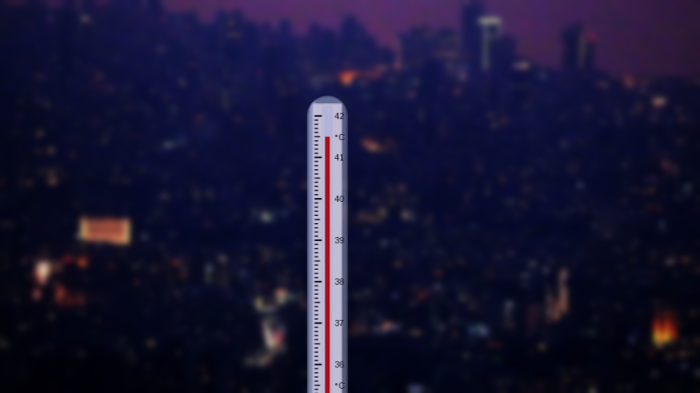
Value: 41.5 °C
